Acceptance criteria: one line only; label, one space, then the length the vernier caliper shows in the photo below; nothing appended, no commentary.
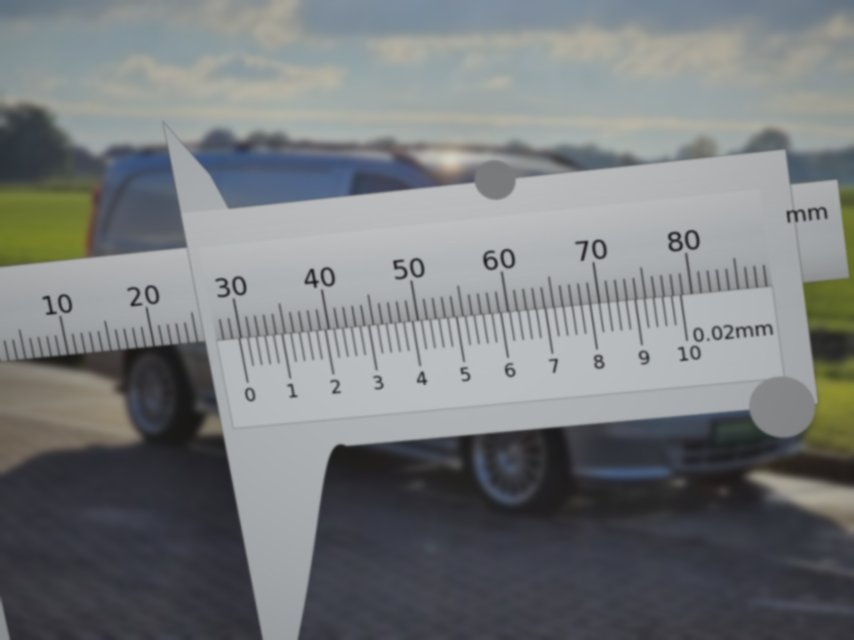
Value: 29.8 mm
